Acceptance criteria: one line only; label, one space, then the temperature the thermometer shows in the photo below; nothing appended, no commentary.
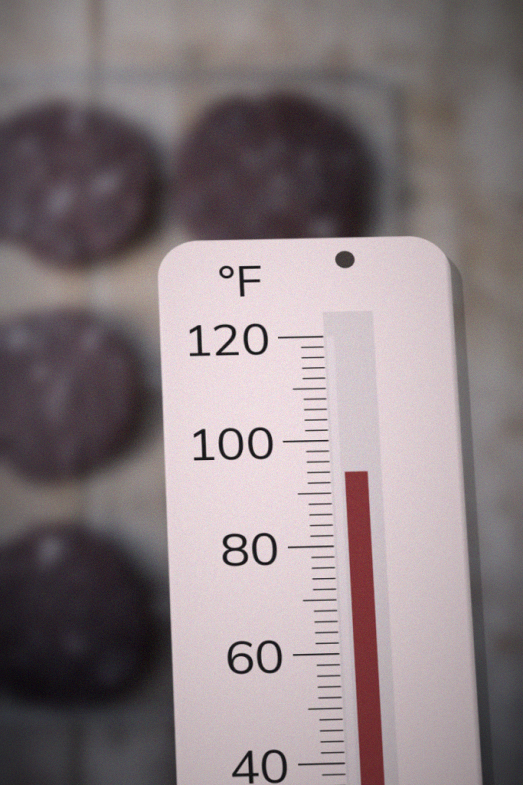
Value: 94 °F
